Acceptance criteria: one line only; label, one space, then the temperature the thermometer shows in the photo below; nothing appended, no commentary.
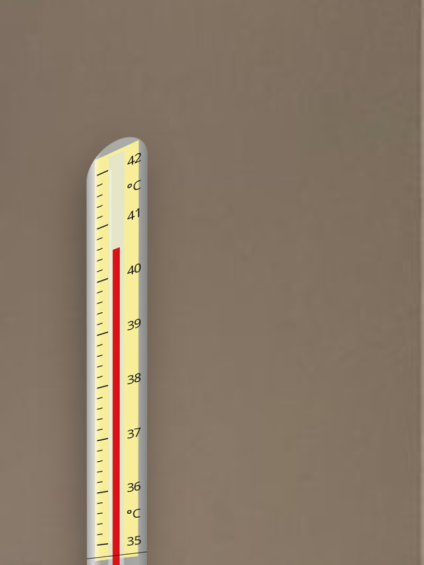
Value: 40.5 °C
